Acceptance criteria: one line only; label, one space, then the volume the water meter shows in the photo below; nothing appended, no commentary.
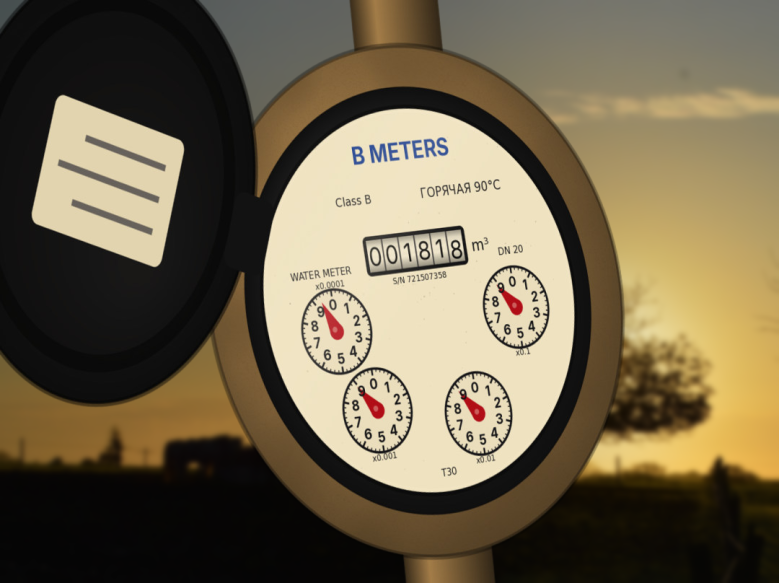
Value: 1817.8889 m³
